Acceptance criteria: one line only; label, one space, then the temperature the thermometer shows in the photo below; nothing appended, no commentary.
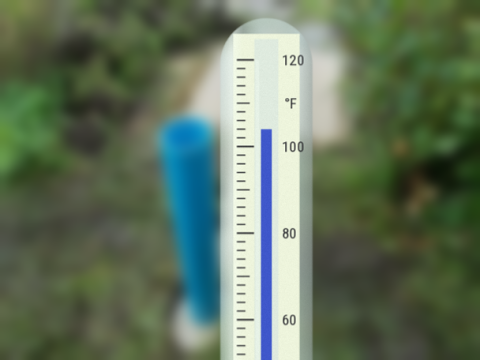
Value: 104 °F
